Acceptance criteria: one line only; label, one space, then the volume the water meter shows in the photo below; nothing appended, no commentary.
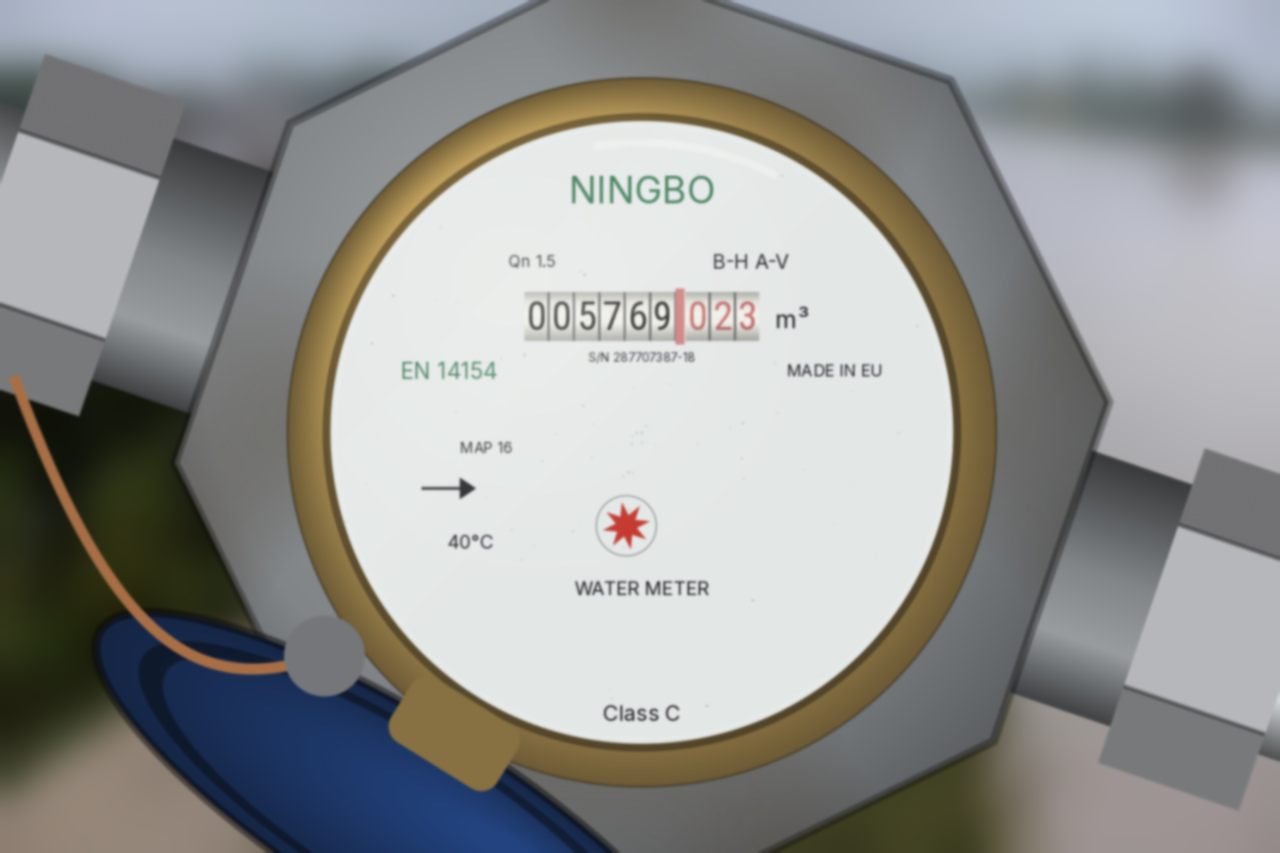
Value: 5769.023 m³
